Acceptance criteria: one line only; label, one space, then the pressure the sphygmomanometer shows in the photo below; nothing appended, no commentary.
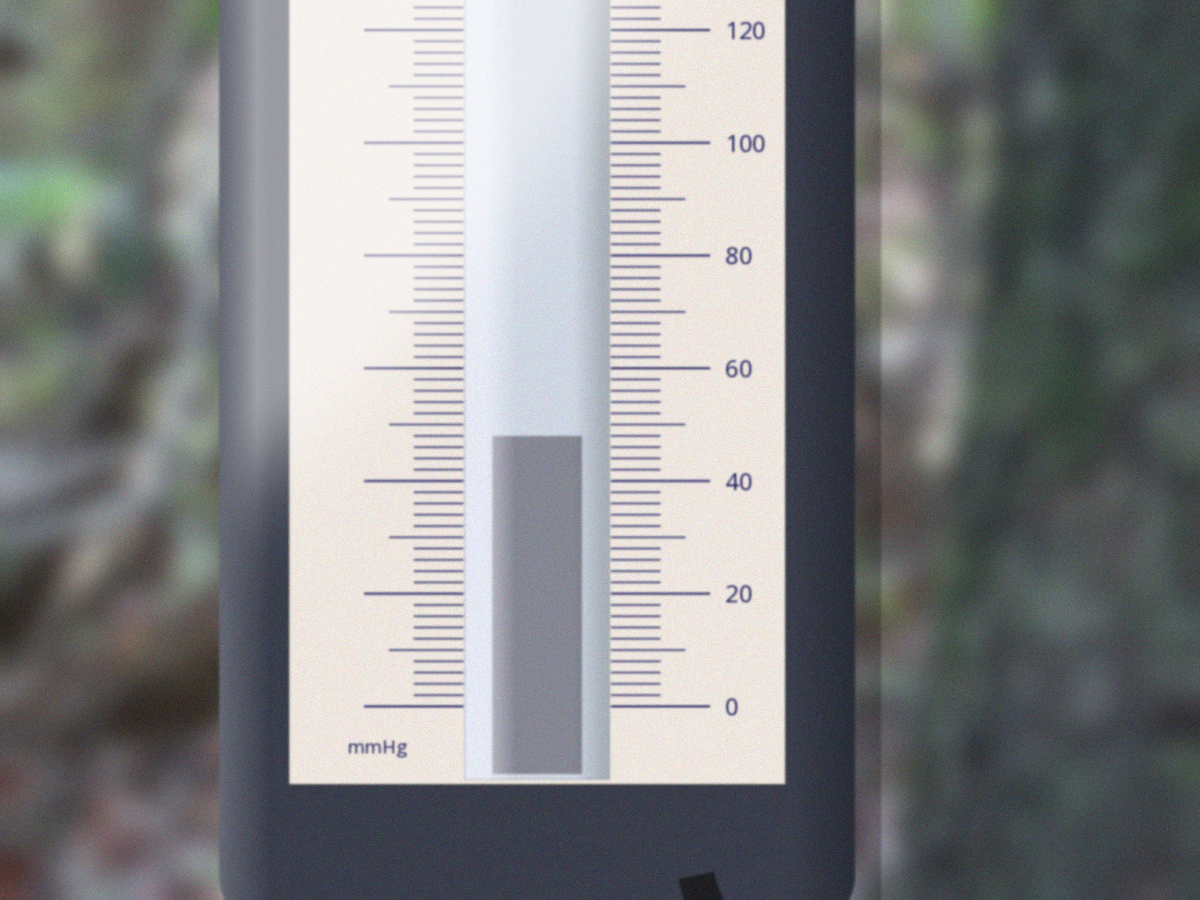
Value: 48 mmHg
